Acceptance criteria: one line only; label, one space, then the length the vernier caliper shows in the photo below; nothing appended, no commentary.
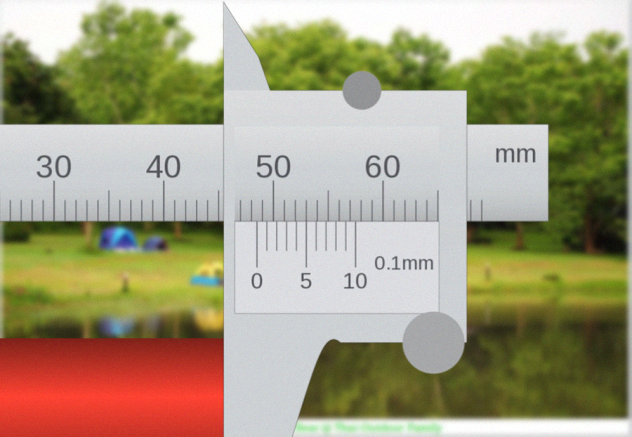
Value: 48.5 mm
